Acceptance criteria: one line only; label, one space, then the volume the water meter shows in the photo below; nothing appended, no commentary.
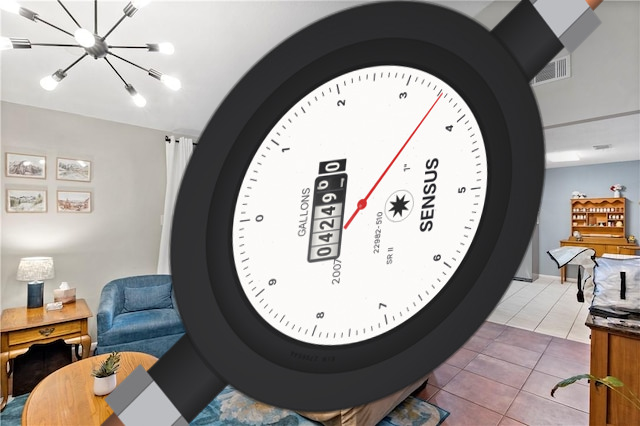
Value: 424963.5 gal
